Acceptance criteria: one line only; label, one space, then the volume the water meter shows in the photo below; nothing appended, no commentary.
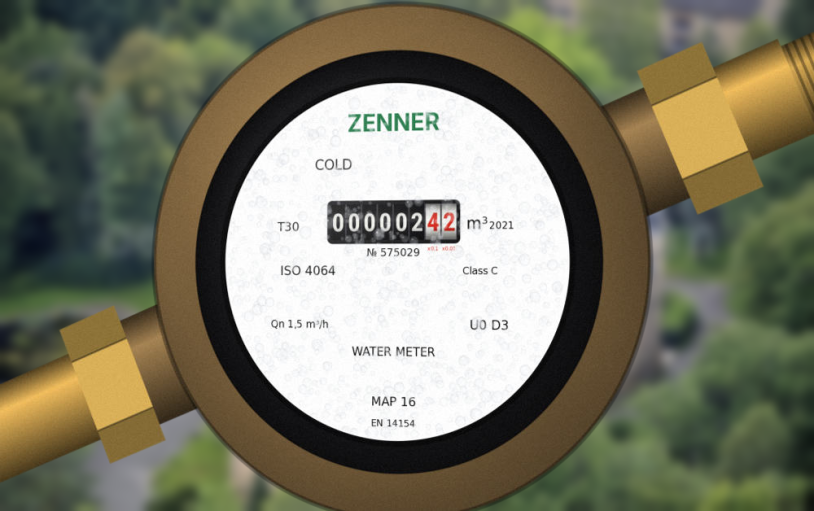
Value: 2.42 m³
